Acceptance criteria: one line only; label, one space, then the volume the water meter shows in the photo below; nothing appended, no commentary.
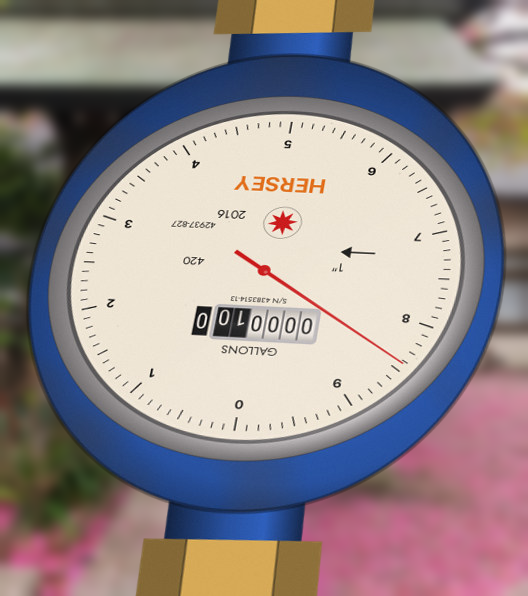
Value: 98.4 gal
